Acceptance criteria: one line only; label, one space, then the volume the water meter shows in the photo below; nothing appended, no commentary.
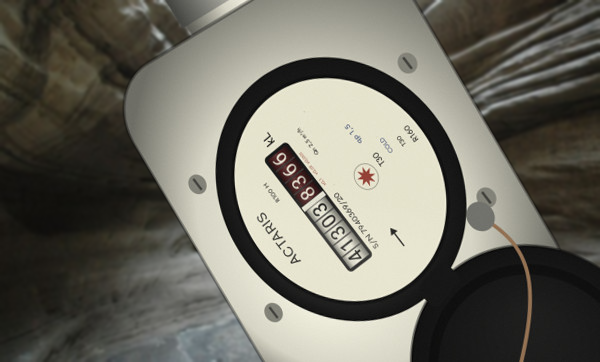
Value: 41303.8366 kL
